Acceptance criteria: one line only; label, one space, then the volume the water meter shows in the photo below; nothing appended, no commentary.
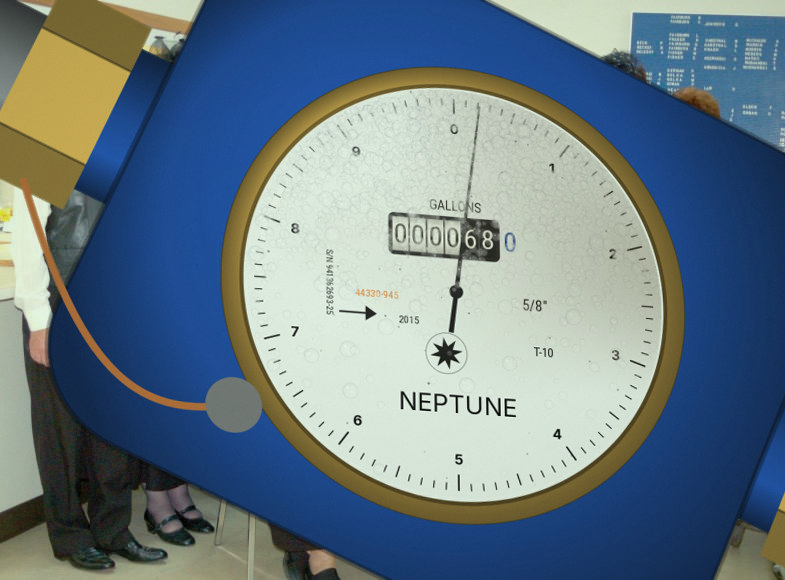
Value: 680.2 gal
